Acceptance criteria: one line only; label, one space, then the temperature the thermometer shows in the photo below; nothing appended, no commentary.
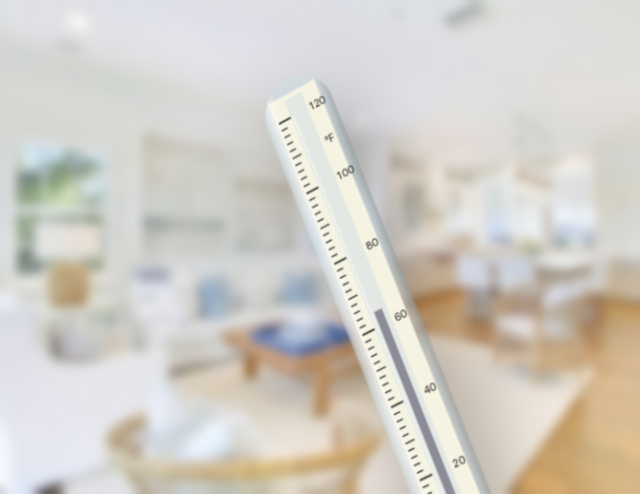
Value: 64 °F
